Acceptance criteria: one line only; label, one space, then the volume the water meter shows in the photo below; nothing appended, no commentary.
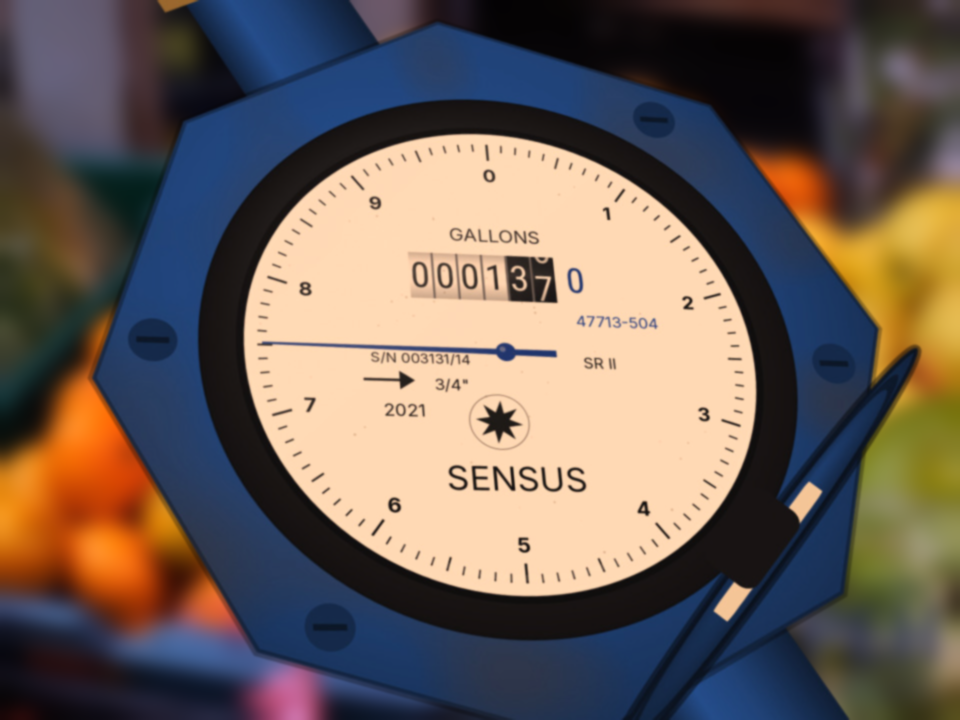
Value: 1367.5 gal
